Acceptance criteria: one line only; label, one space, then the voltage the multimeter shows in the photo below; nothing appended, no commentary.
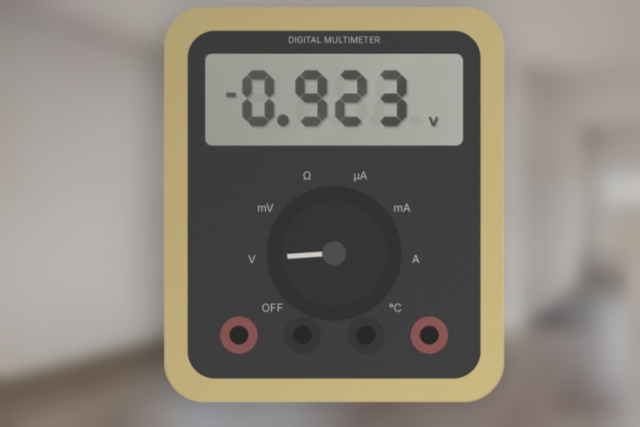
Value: -0.923 V
